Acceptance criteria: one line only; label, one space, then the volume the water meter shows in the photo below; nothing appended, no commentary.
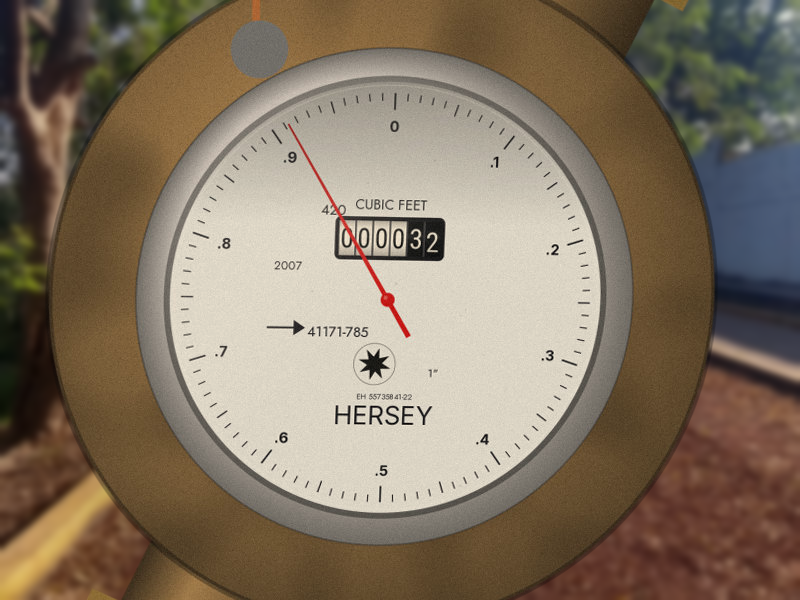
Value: 31.91 ft³
